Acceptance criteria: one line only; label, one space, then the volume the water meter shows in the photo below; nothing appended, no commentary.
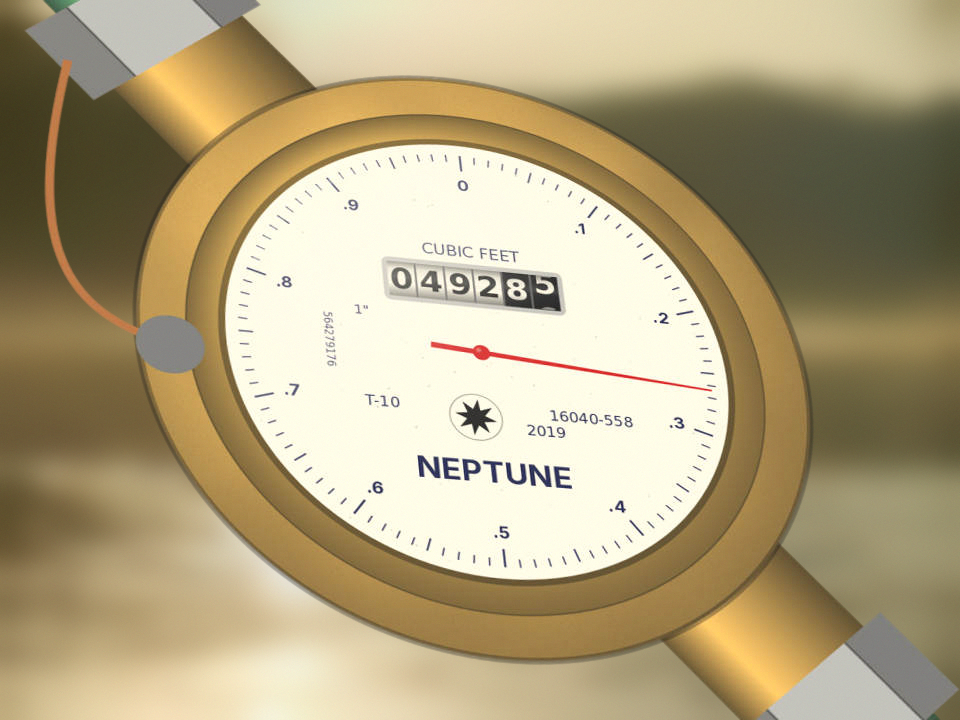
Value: 49285.26 ft³
